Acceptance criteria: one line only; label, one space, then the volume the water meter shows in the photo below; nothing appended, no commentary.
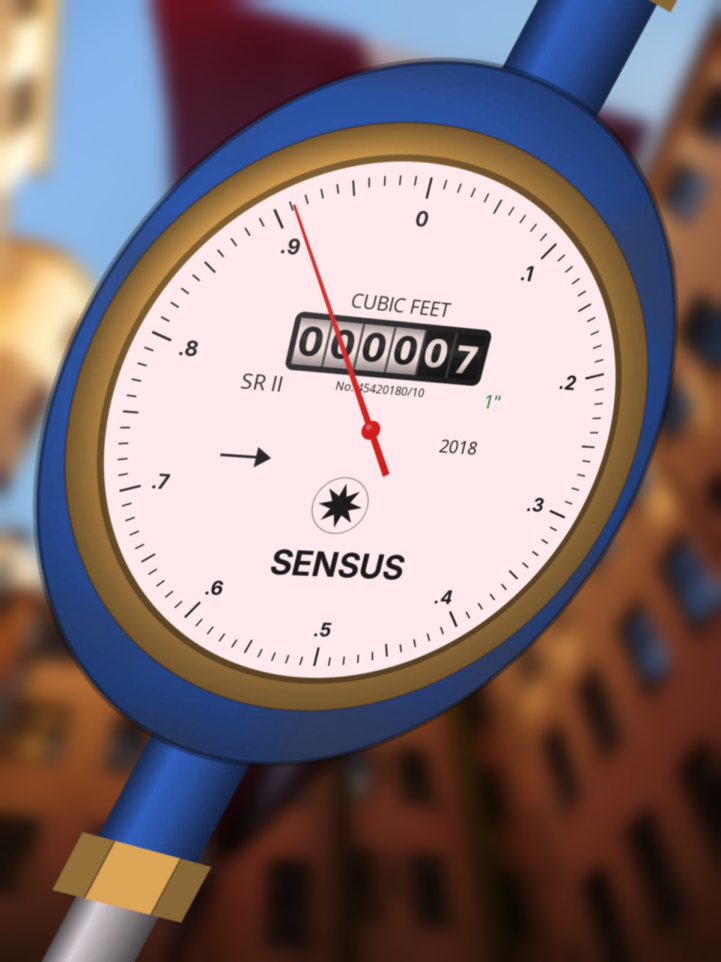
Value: 6.91 ft³
